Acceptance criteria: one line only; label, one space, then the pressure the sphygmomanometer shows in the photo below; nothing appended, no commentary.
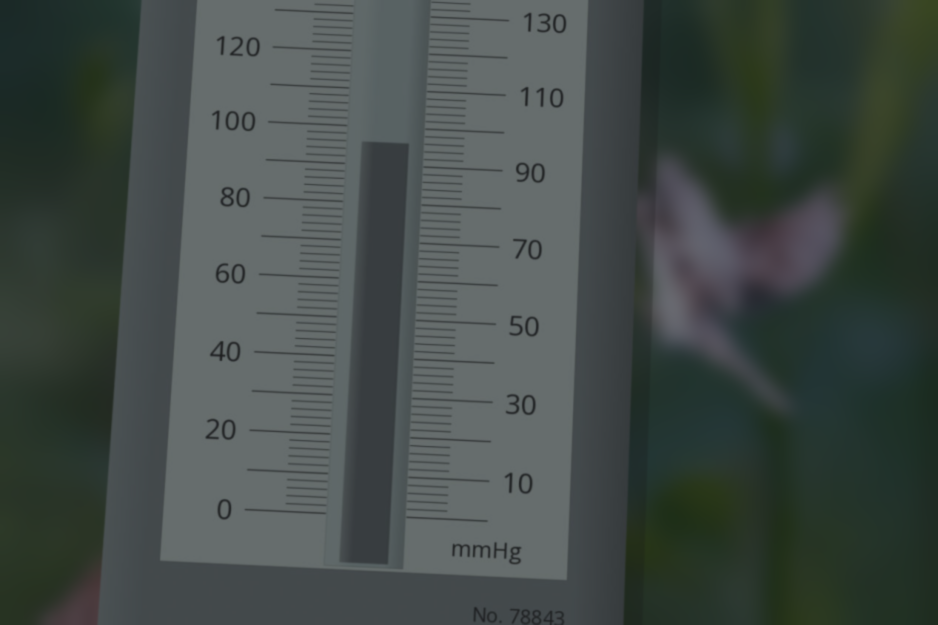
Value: 96 mmHg
